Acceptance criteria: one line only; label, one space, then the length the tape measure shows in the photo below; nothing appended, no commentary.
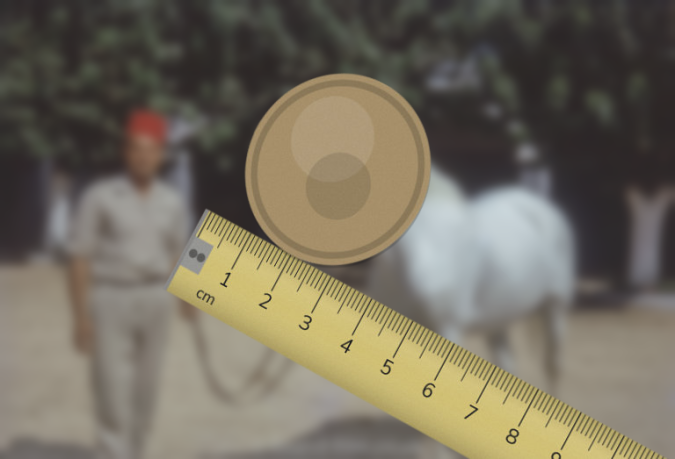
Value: 4 cm
